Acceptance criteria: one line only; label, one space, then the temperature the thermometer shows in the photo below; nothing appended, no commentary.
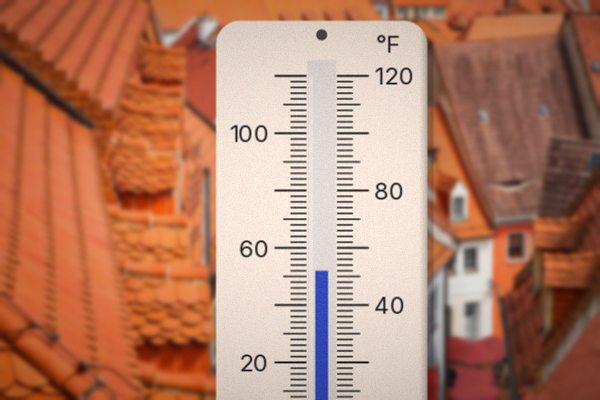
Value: 52 °F
